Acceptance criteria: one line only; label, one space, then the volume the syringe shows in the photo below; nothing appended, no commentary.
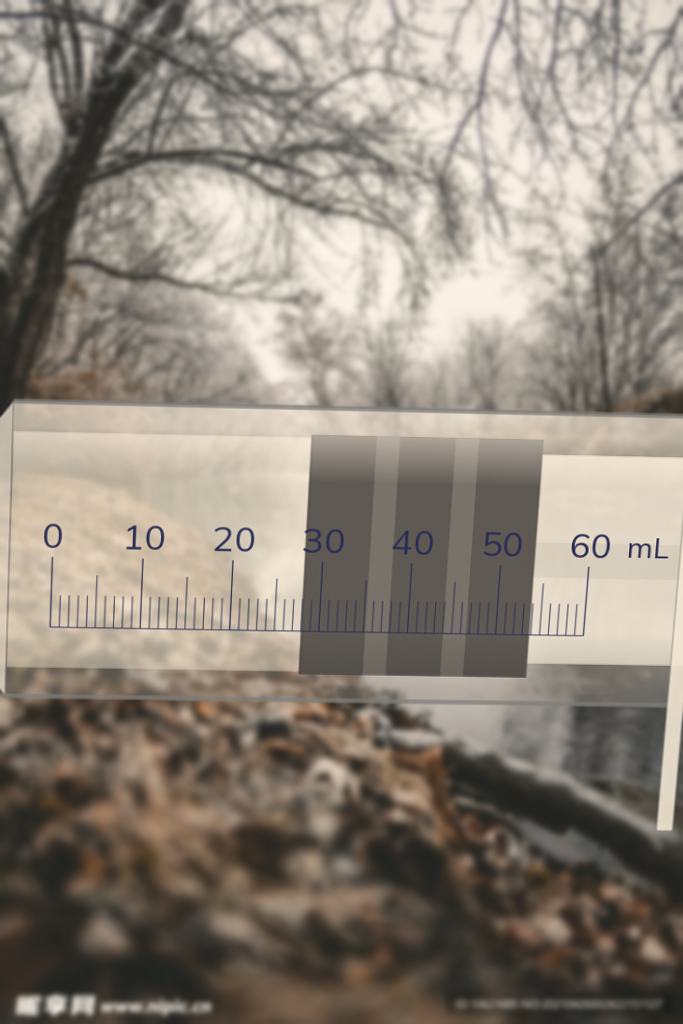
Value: 28 mL
